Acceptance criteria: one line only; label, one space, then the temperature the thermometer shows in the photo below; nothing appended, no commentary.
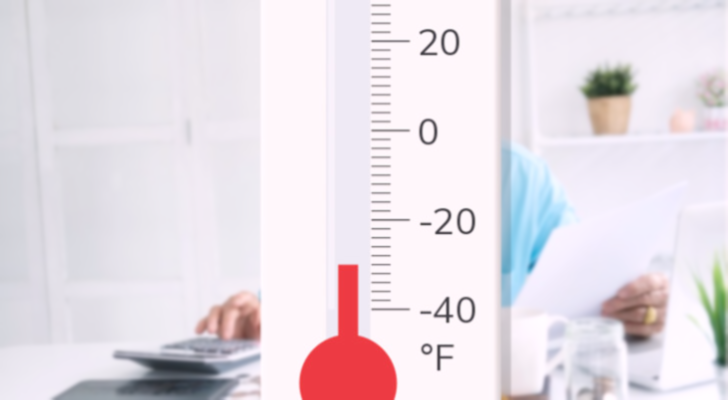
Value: -30 °F
